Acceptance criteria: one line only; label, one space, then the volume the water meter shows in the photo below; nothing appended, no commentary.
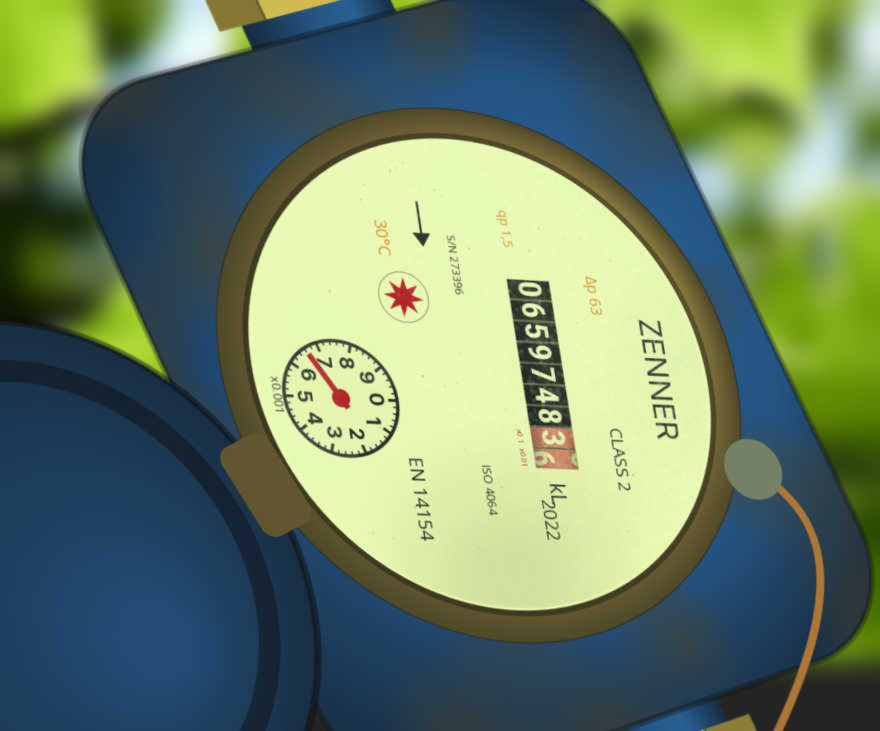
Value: 659748.356 kL
